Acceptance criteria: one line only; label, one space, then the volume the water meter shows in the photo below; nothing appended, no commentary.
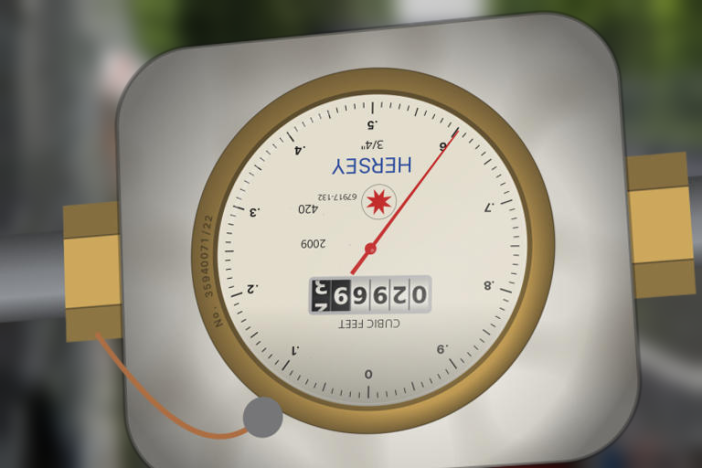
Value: 29692.60 ft³
